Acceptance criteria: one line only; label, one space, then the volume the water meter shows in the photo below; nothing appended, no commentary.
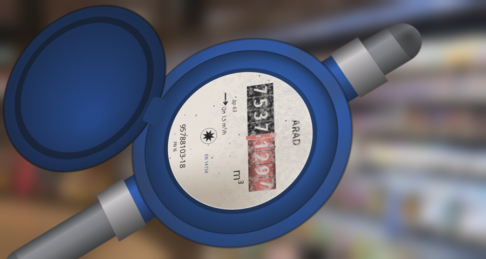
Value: 7537.1297 m³
